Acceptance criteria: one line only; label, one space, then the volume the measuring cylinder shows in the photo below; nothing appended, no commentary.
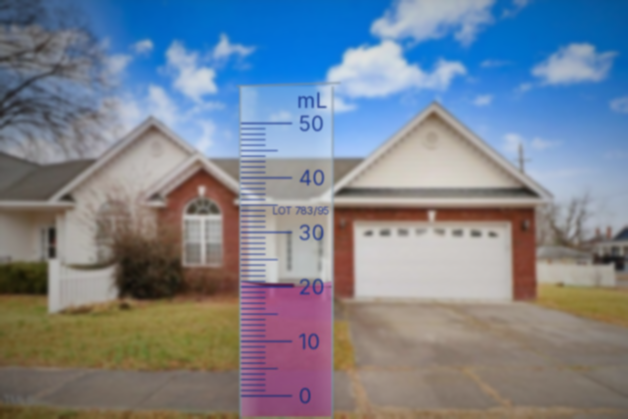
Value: 20 mL
